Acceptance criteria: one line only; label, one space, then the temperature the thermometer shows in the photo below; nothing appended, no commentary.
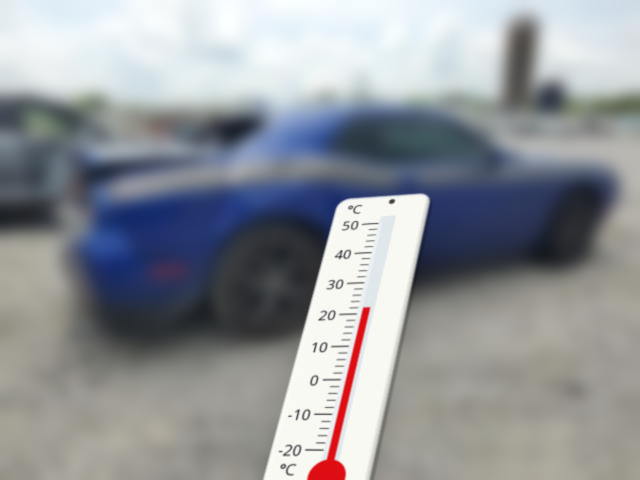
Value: 22 °C
